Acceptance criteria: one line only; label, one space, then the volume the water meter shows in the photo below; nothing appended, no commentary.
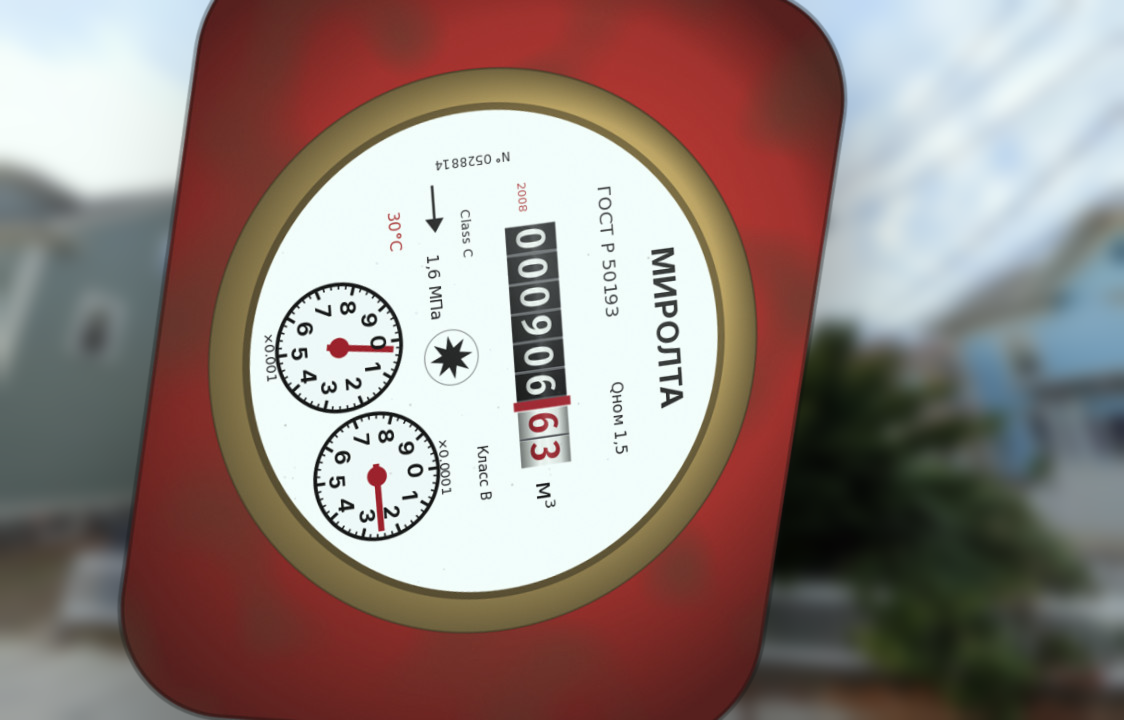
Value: 906.6302 m³
